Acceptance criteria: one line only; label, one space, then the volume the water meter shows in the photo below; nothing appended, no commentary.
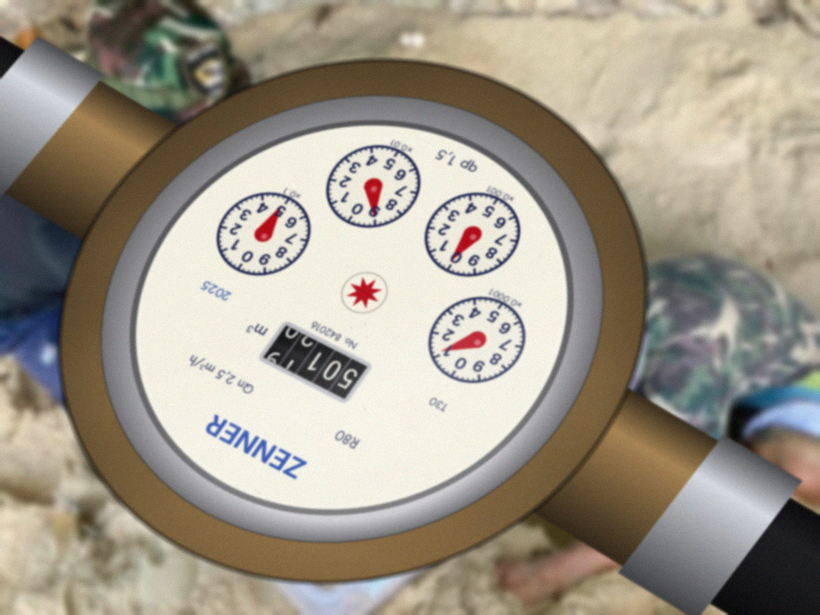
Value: 50119.4901 m³
